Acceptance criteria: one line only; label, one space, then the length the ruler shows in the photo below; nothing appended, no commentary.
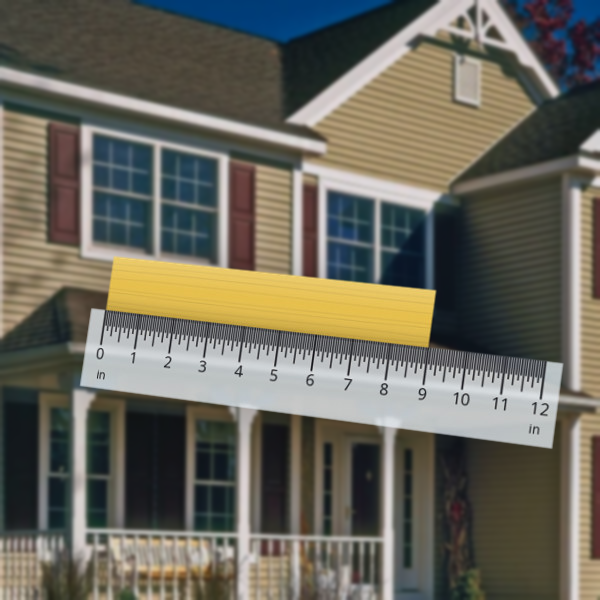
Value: 9 in
